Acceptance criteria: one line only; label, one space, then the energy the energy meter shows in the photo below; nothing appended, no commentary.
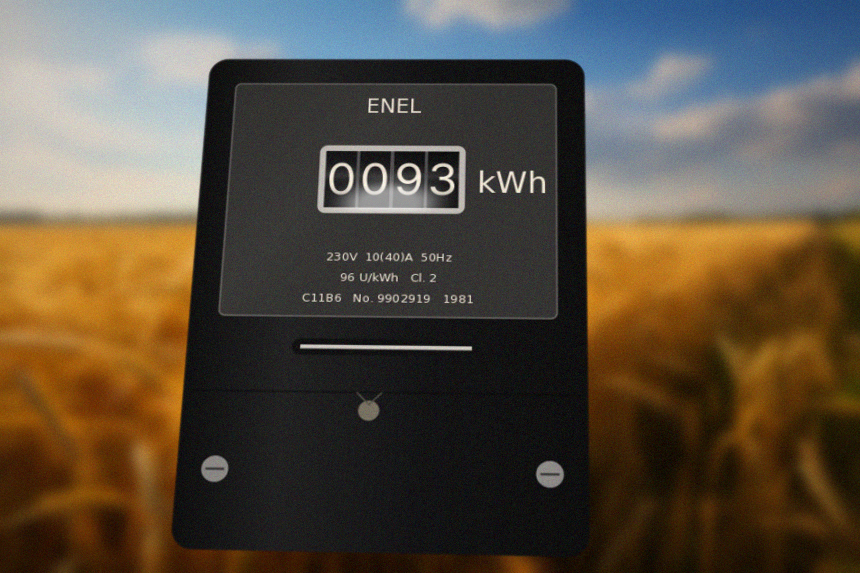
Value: 93 kWh
